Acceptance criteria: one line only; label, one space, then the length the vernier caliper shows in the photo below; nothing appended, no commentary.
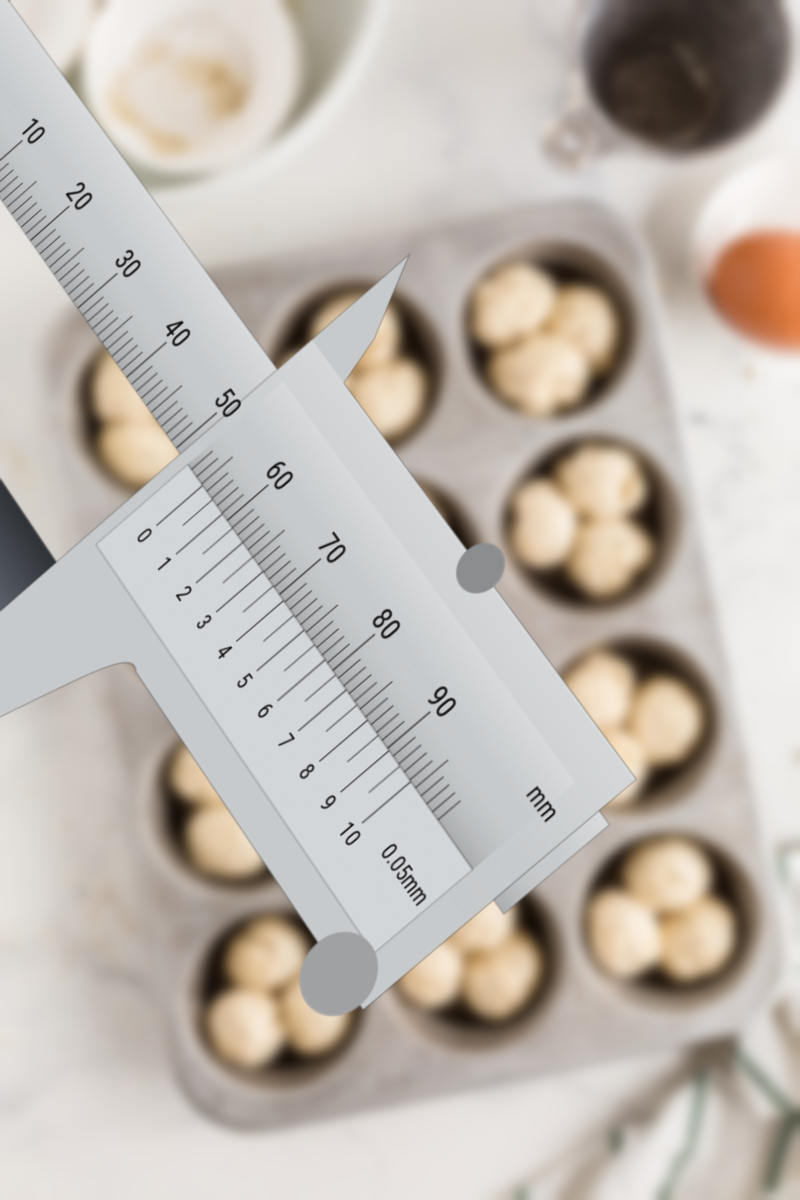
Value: 55.2 mm
